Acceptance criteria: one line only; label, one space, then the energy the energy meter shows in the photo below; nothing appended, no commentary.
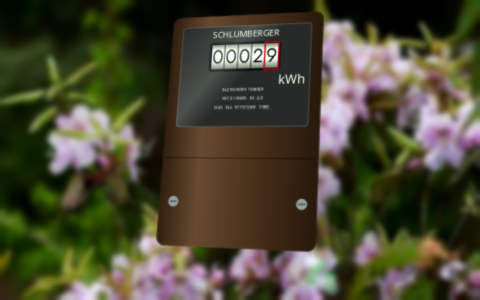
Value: 2.9 kWh
